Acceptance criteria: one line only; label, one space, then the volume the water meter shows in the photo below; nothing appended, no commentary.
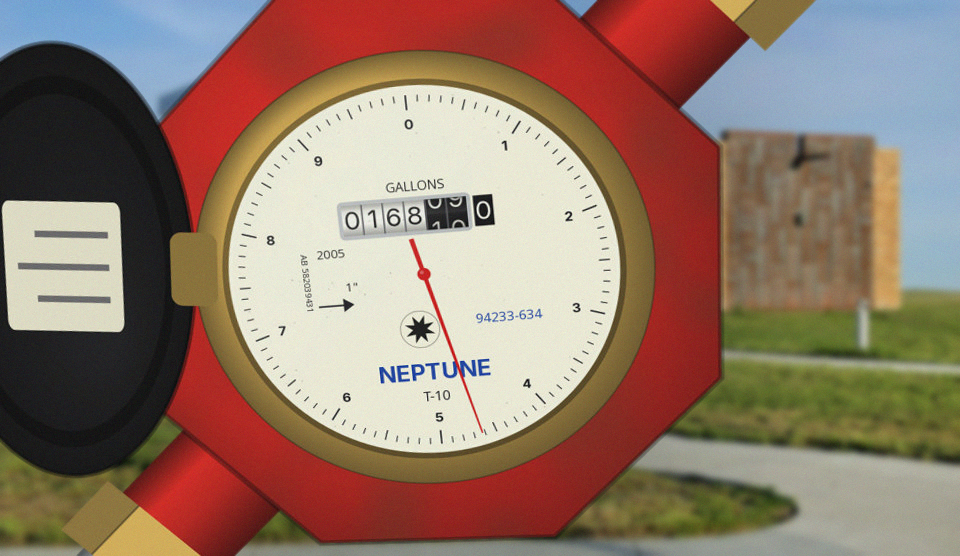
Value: 168094.6 gal
